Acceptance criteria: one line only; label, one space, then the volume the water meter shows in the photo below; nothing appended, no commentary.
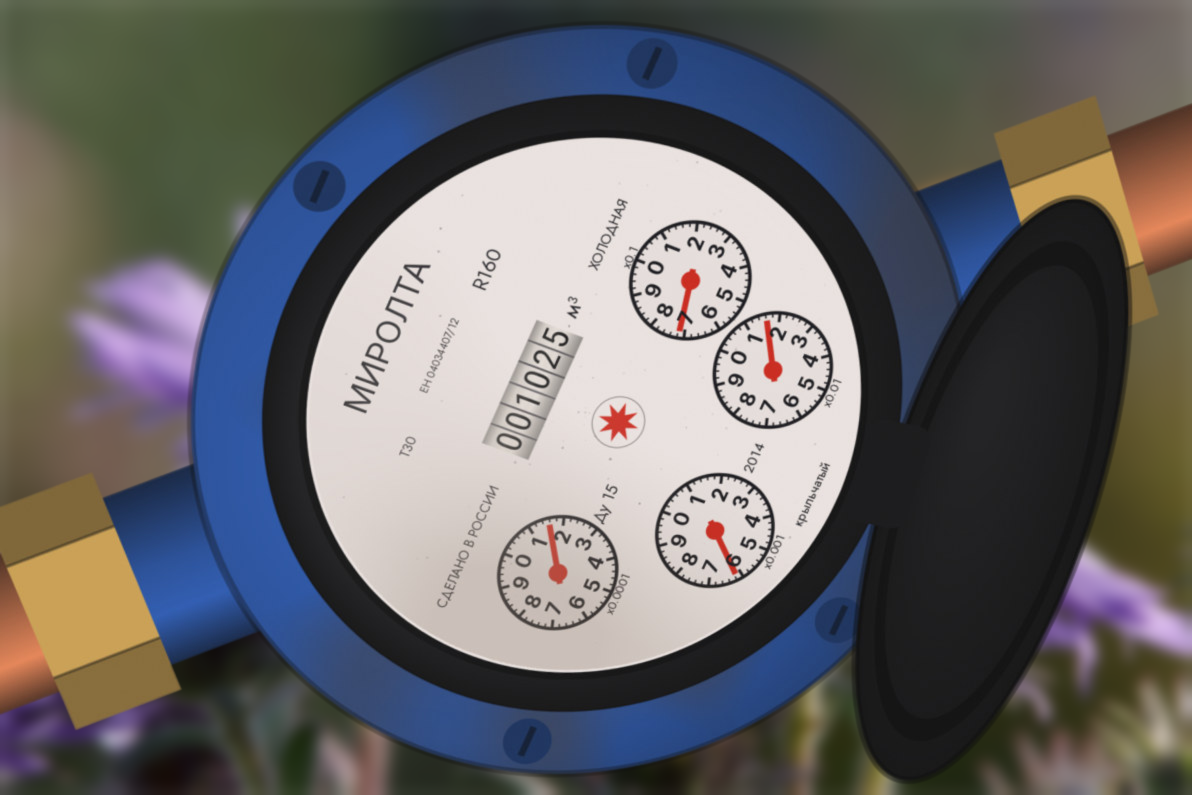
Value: 1025.7161 m³
